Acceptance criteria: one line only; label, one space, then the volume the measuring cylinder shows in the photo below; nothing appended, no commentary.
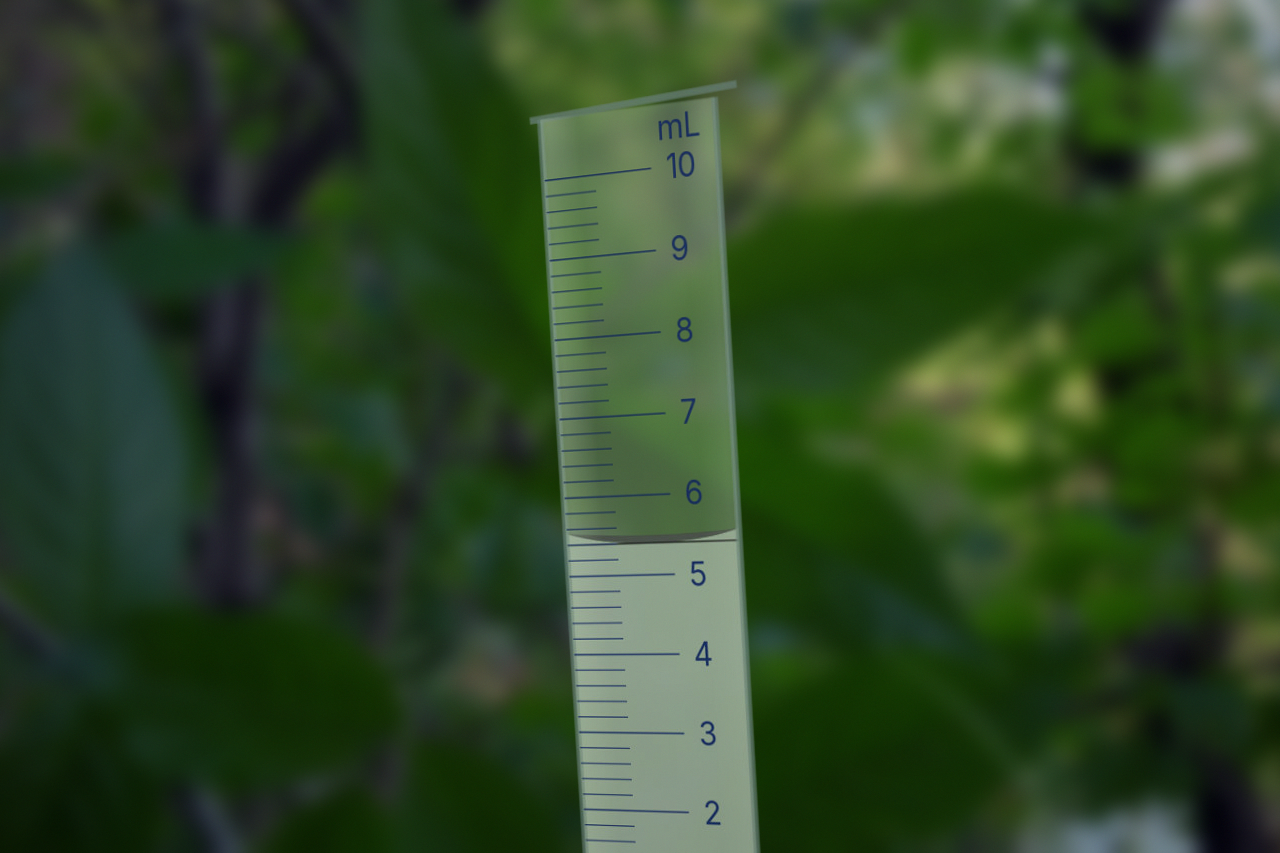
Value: 5.4 mL
